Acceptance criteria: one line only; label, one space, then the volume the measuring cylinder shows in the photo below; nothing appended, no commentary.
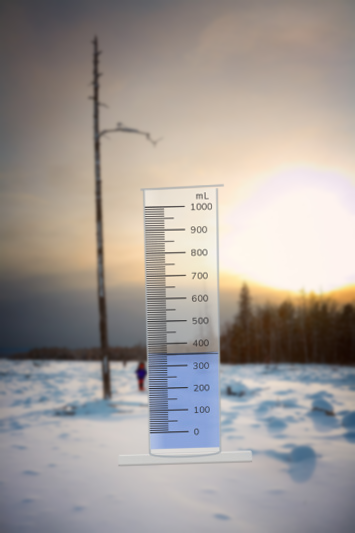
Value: 350 mL
